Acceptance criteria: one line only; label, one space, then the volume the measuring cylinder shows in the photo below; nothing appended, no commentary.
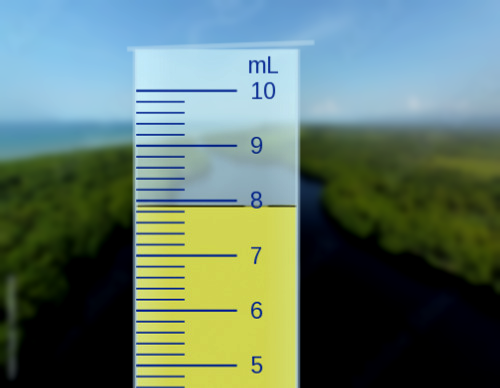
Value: 7.9 mL
